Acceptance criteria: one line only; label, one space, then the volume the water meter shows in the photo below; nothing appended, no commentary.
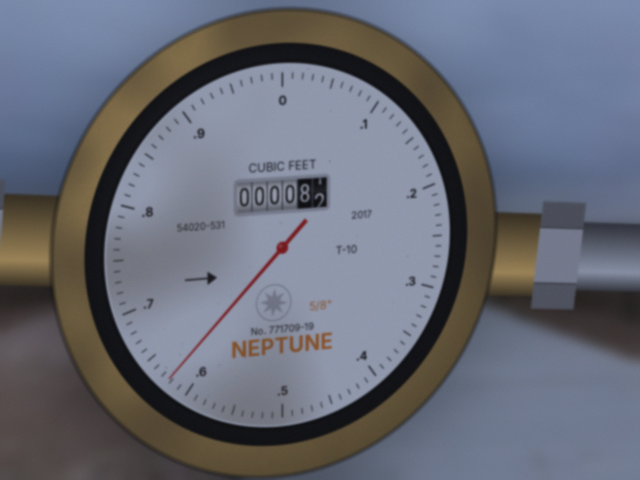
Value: 81.62 ft³
